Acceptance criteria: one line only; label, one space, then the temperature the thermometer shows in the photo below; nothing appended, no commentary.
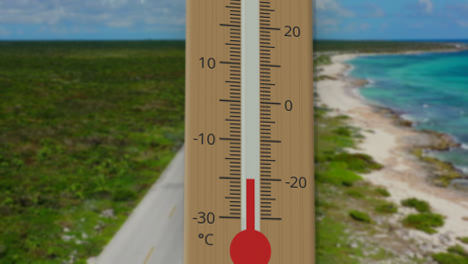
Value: -20 °C
